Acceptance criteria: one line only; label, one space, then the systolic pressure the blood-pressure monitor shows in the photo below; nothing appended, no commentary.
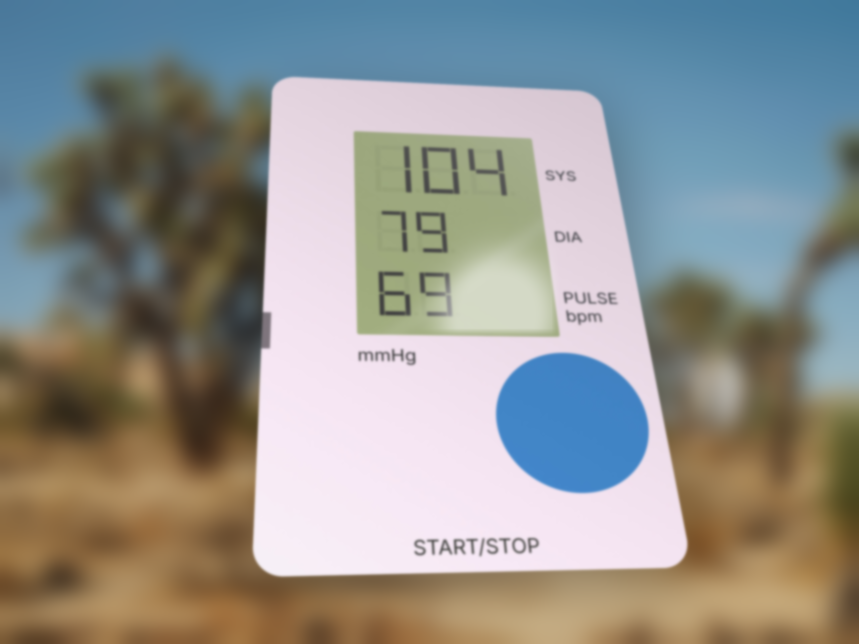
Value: 104 mmHg
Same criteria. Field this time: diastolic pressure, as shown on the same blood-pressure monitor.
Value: 79 mmHg
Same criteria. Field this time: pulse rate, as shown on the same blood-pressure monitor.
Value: 69 bpm
